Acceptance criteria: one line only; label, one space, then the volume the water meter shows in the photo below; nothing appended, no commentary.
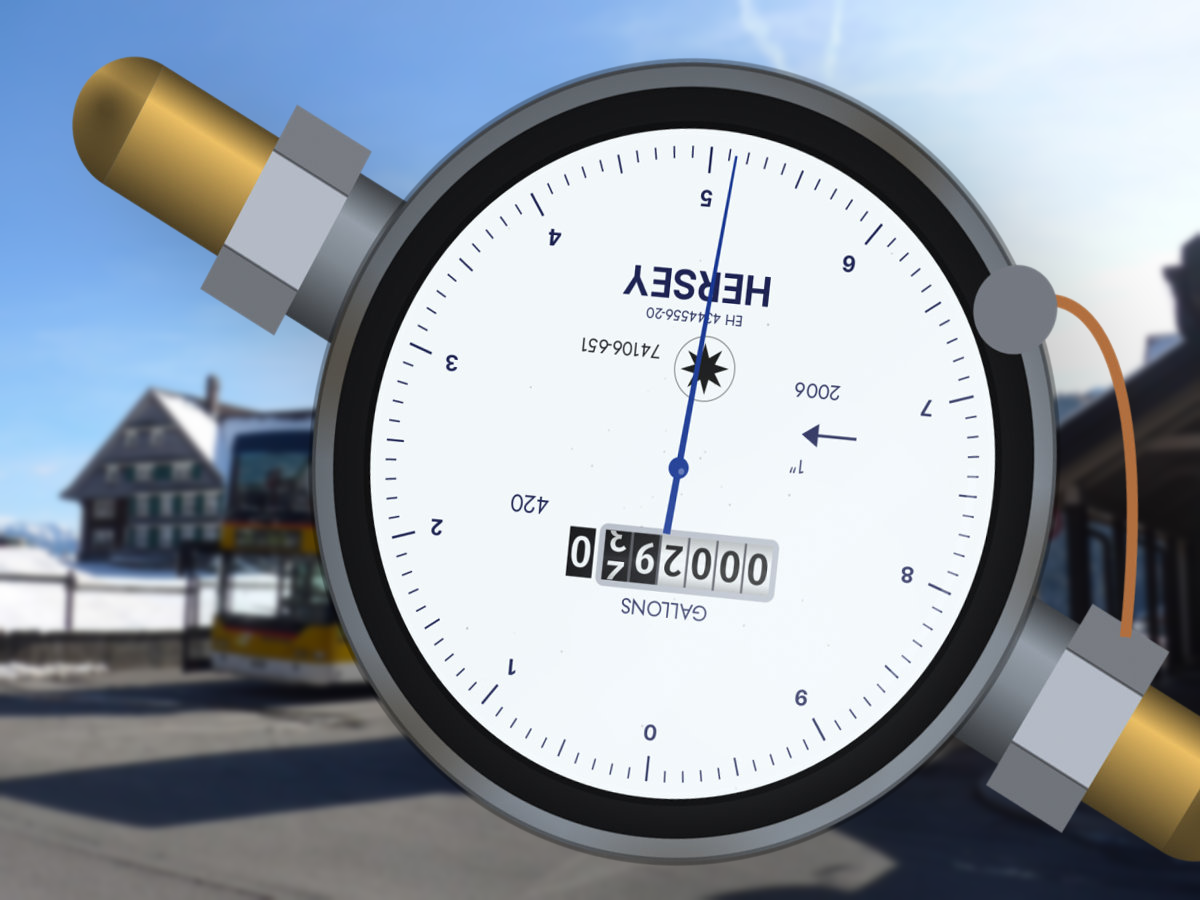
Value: 2925.1 gal
